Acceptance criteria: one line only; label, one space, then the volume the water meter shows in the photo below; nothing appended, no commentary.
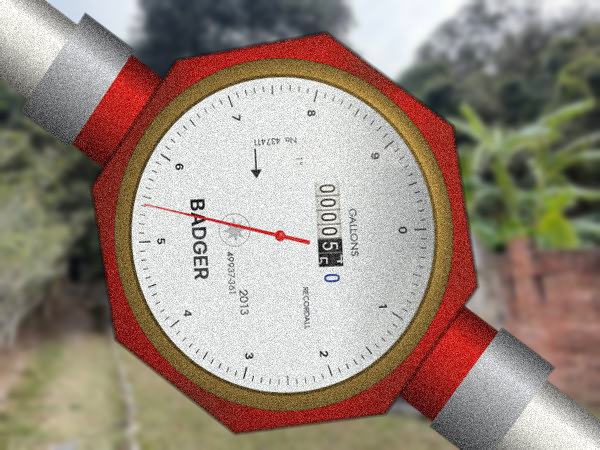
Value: 545.4 gal
